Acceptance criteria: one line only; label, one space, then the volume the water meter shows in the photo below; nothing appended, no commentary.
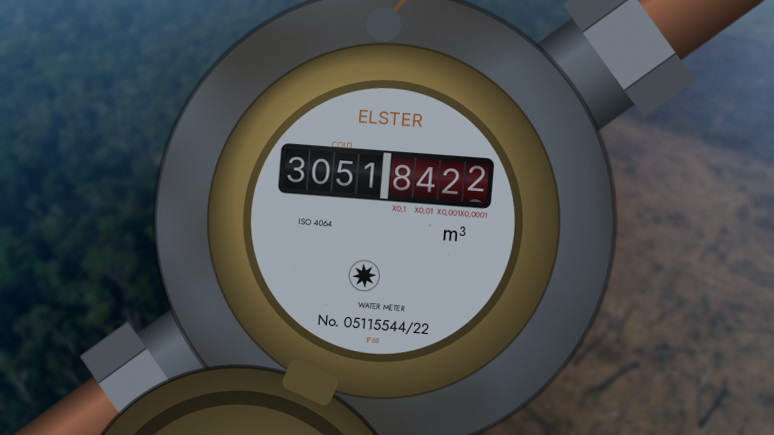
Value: 3051.8422 m³
